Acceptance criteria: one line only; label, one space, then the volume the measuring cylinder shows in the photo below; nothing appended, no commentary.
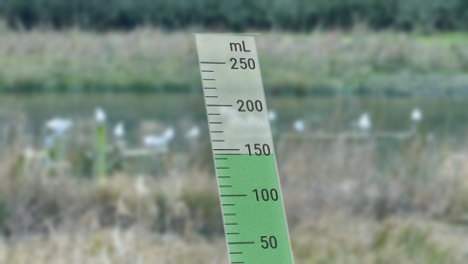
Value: 145 mL
